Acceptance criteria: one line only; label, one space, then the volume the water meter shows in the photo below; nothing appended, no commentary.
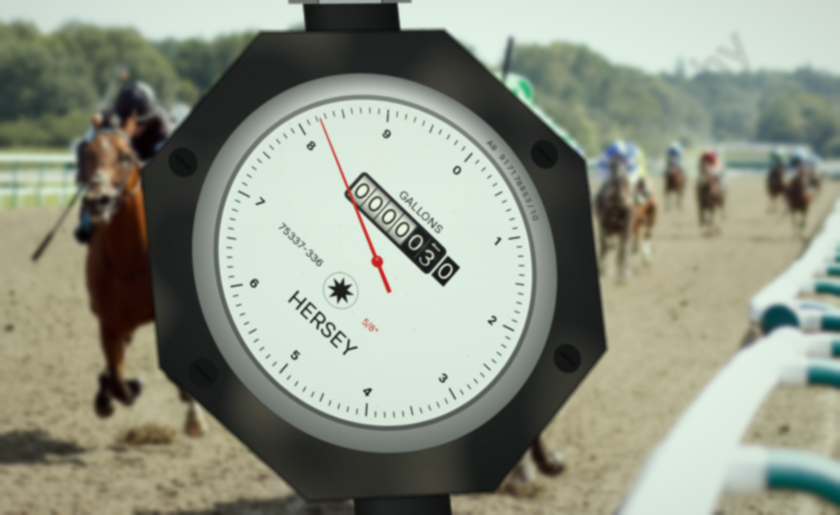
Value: 28.2 gal
